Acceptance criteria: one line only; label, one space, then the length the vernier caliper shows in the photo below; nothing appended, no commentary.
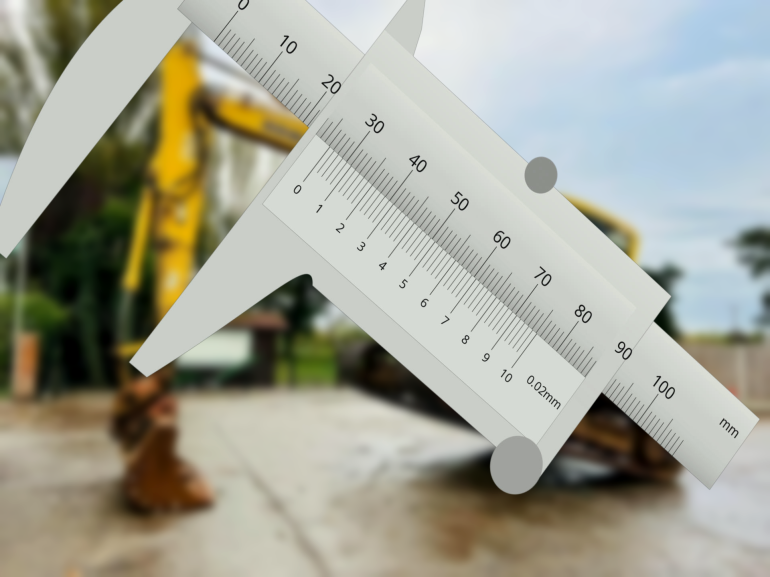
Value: 26.2 mm
